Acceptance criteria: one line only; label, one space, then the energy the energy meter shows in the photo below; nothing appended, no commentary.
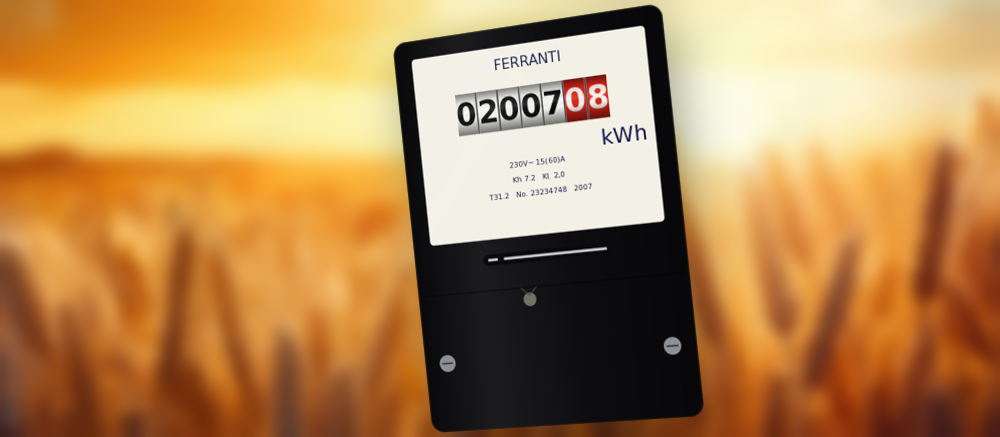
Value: 2007.08 kWh
